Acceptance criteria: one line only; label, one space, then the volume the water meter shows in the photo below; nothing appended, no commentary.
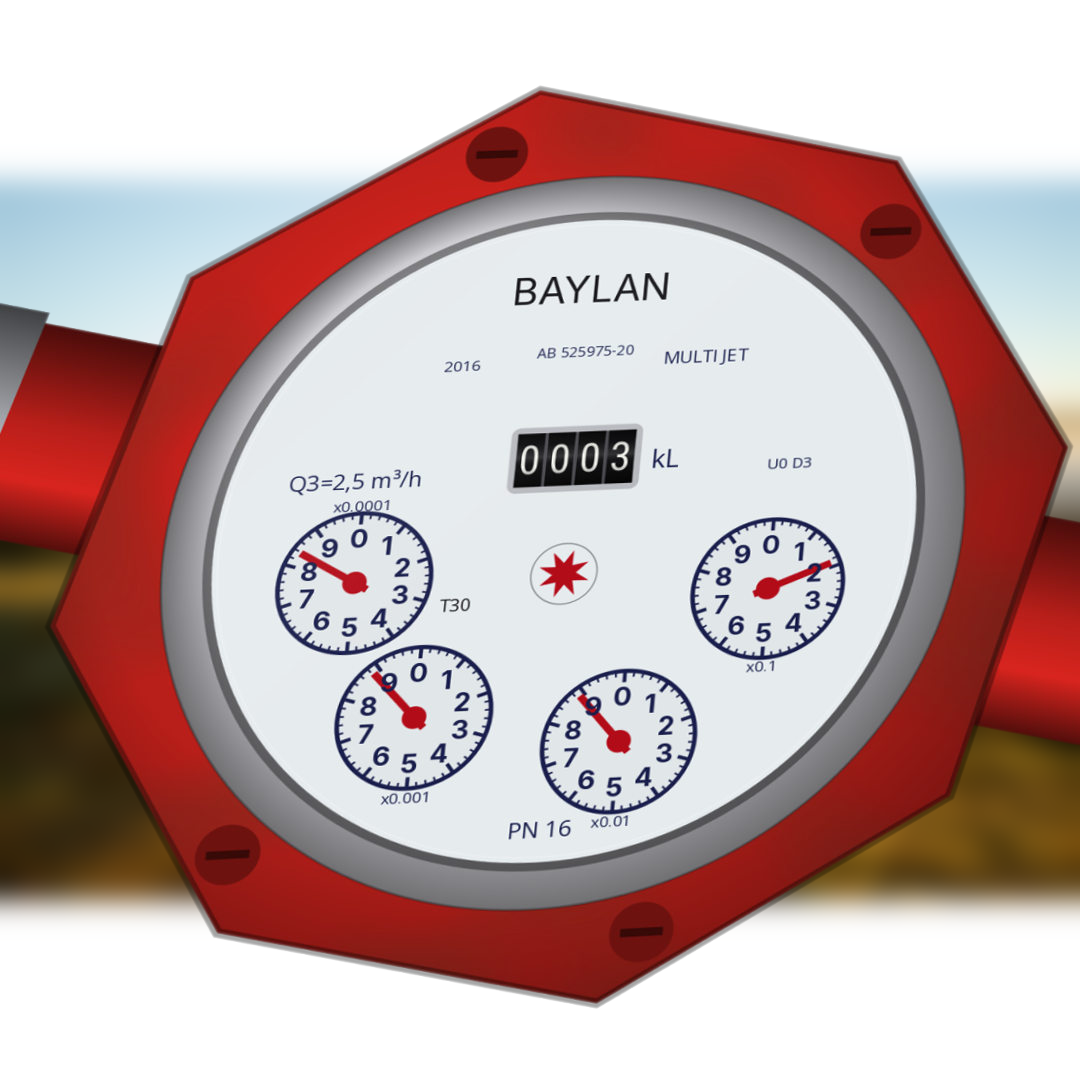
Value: 3.1888 kL
